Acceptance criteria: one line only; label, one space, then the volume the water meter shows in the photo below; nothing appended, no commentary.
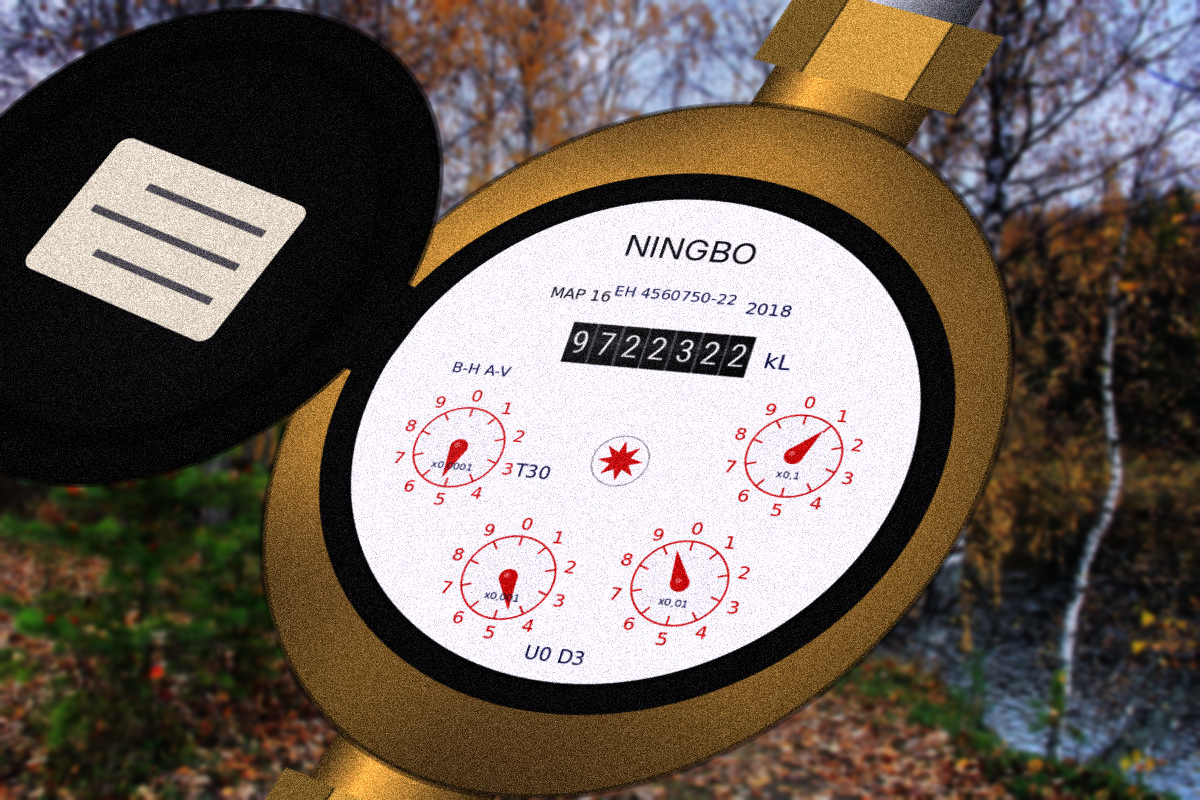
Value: 9722322.0945 kL
